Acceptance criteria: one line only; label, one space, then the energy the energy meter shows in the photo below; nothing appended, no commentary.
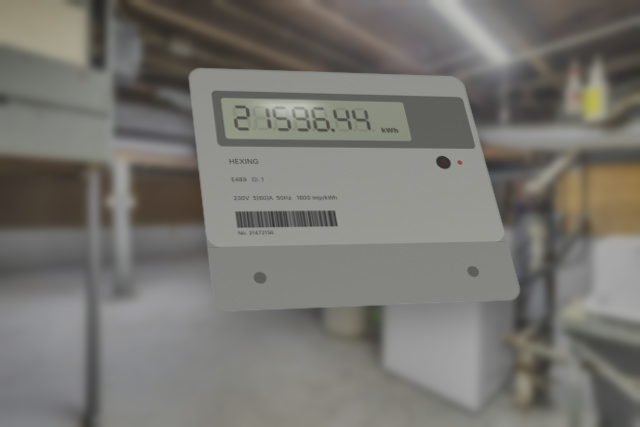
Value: 21596.44 kWh
